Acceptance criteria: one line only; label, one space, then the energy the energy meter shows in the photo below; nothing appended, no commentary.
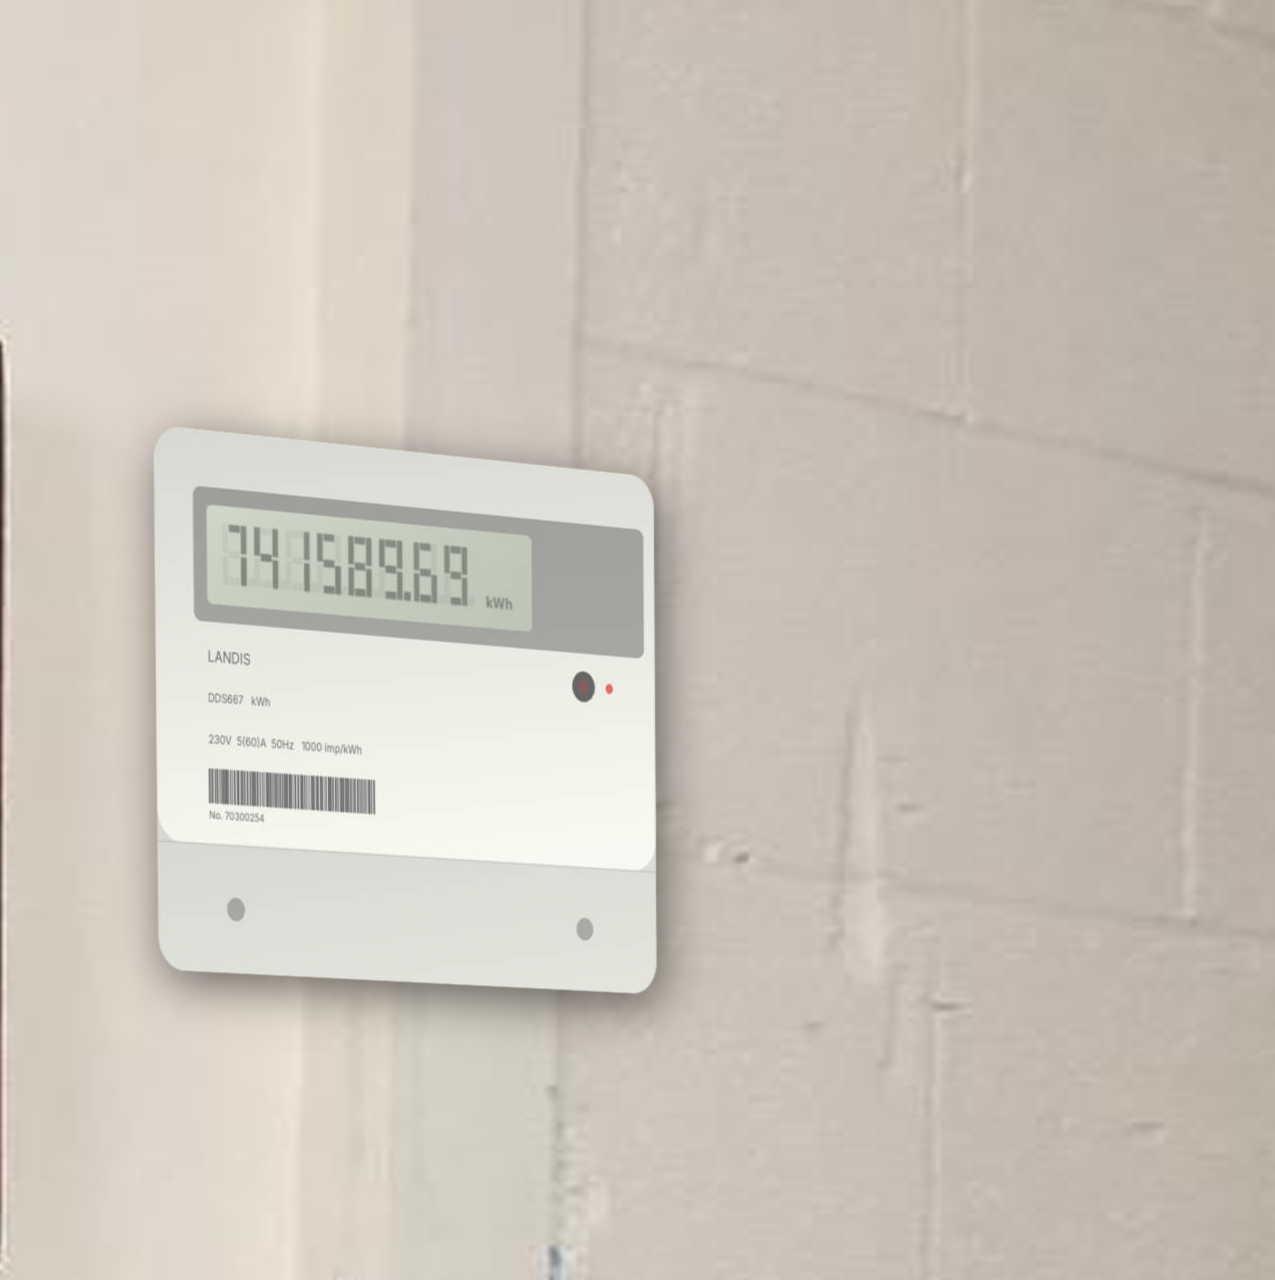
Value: 741589.69 kWh
